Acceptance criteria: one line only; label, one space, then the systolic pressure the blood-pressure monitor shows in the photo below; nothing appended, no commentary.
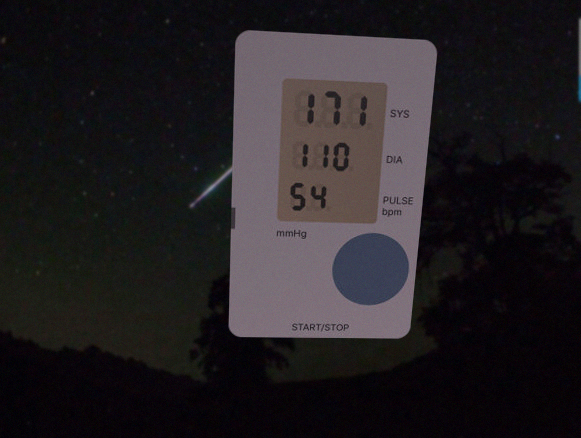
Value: 171 mmHg
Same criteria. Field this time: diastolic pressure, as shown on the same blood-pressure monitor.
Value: 110 mmHg
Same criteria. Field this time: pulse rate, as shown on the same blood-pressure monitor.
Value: 54 bpm
